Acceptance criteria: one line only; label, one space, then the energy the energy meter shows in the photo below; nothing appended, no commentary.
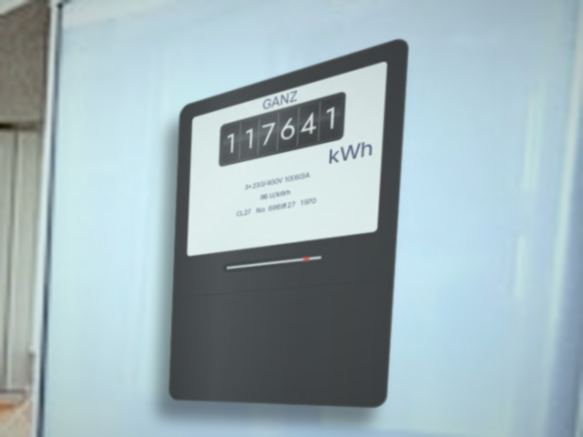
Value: 117641 kWh
